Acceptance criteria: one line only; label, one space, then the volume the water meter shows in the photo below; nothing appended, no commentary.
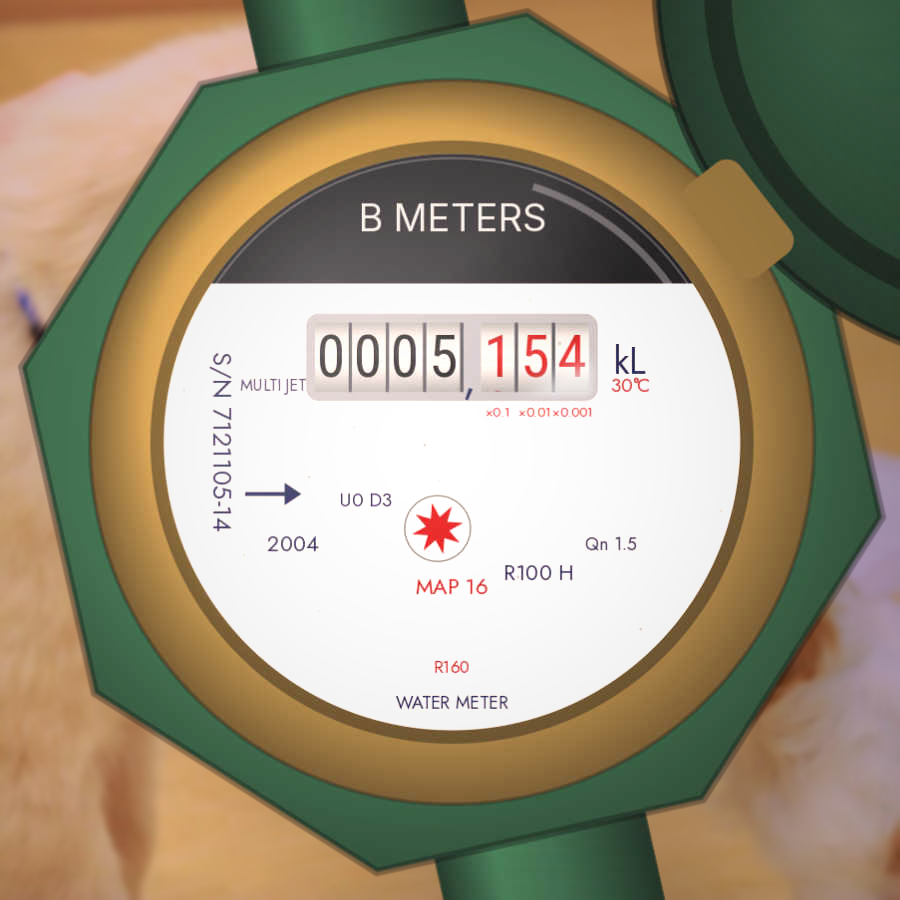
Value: 5.154 kL
